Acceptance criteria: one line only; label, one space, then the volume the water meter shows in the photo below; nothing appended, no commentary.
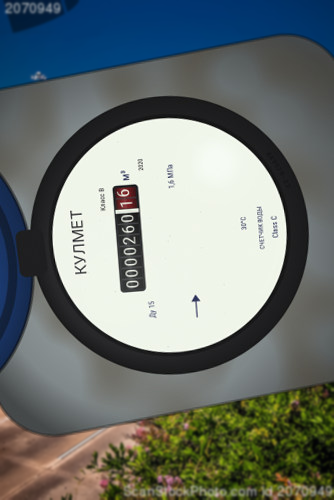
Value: 260.16 m³
